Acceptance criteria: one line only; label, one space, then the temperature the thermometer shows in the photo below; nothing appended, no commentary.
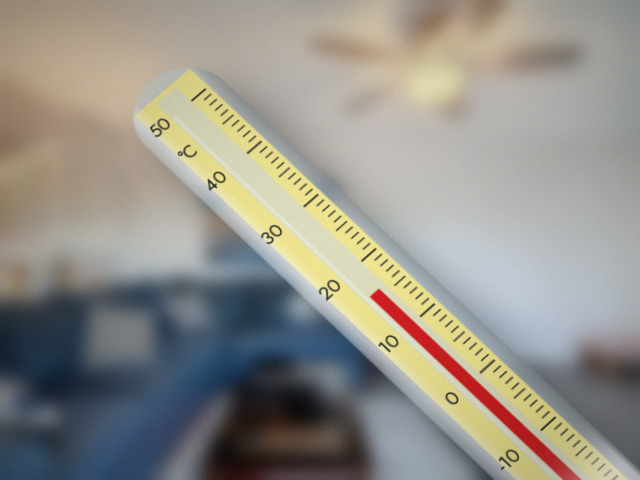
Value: 16 °C
